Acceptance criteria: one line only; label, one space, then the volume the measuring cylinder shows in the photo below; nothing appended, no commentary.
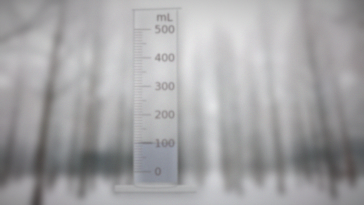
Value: 100 mL
